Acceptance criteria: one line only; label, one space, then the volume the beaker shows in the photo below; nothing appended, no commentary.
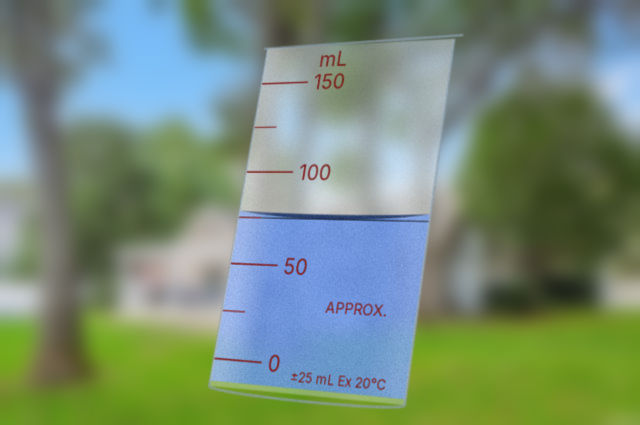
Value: 75 mL
